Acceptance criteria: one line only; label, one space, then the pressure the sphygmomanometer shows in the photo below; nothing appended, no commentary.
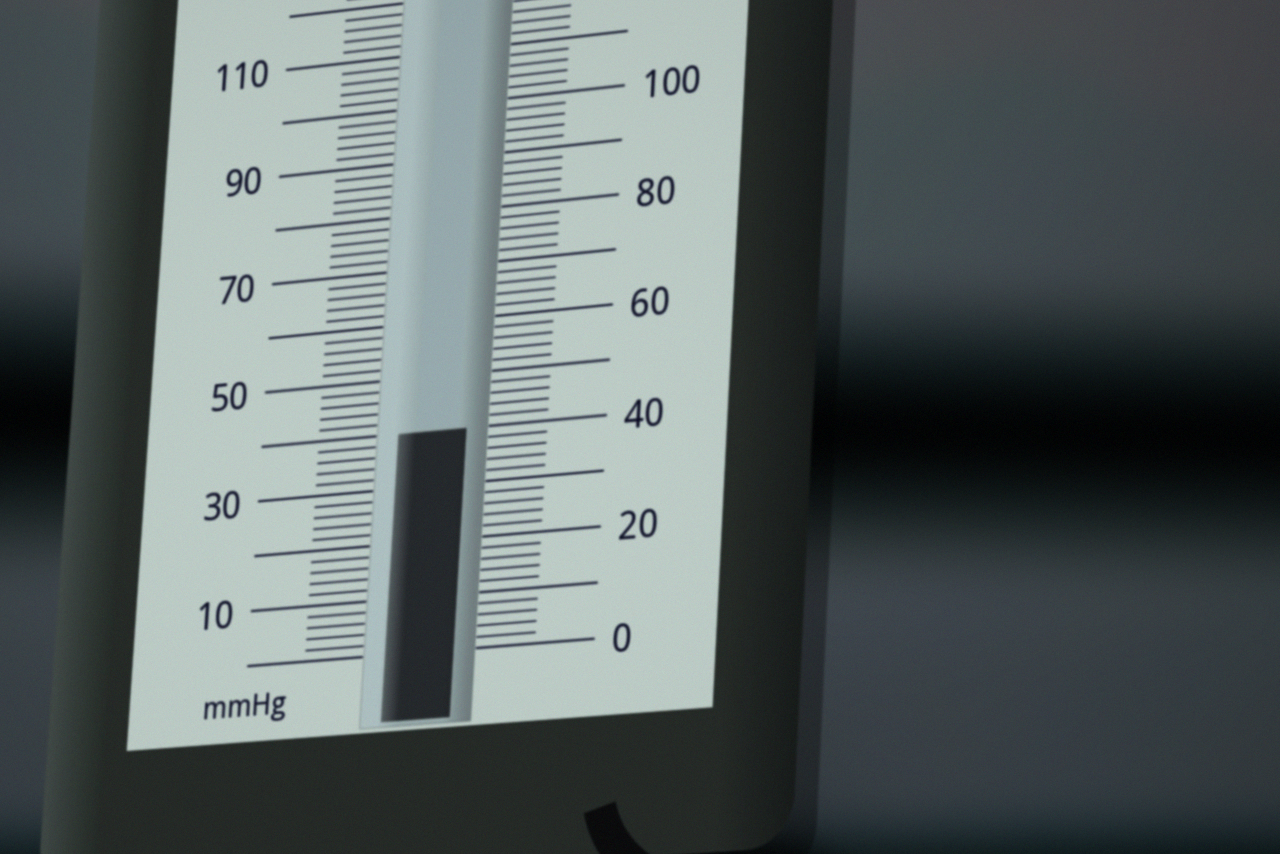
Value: 40 mmHg
